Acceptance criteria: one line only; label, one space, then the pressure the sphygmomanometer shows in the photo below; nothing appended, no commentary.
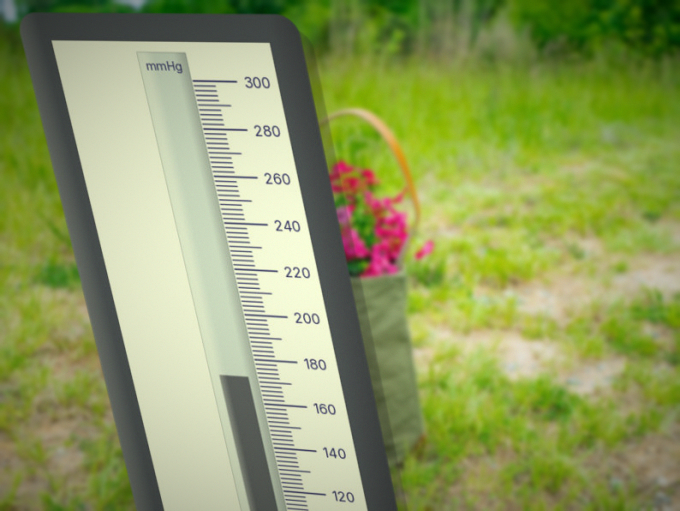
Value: 172 mmHg
